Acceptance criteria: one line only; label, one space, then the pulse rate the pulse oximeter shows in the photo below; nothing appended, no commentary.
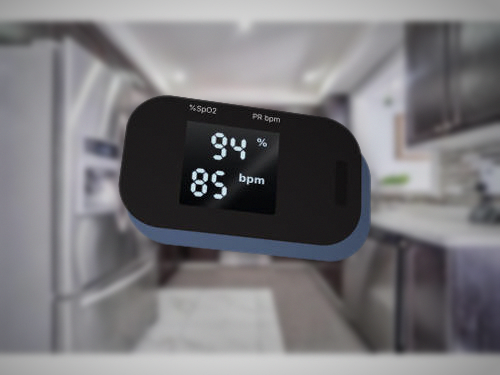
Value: 85 bpm
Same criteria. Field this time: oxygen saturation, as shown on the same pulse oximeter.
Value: 94 %
